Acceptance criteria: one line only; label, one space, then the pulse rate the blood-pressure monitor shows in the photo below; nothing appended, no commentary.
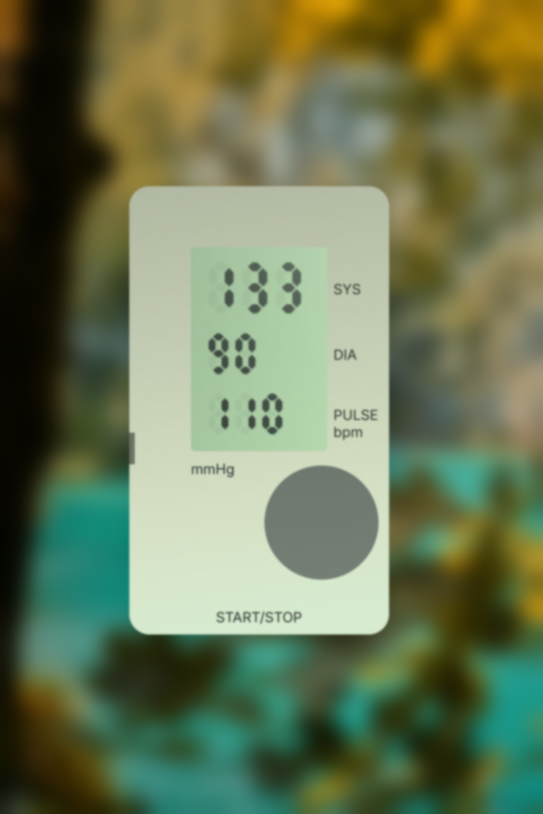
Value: 110 bpm
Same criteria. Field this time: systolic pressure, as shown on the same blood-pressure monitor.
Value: 133 mmHg
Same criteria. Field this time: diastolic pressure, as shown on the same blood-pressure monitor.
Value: 90 mmHg
